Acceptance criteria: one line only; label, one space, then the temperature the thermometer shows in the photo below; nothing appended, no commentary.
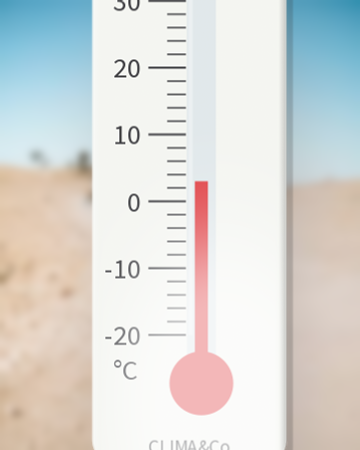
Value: 3 °C
